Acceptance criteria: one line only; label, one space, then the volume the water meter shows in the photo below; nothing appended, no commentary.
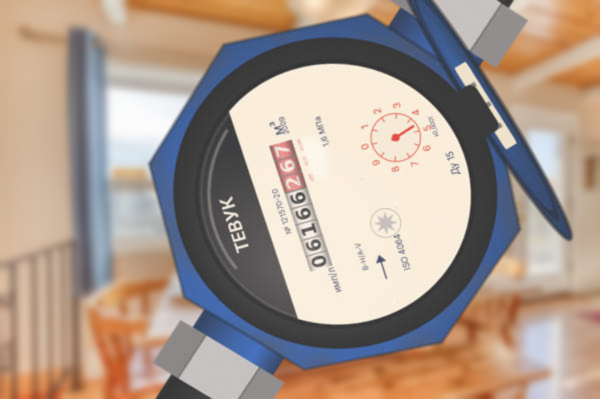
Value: 6166.2674 m³
